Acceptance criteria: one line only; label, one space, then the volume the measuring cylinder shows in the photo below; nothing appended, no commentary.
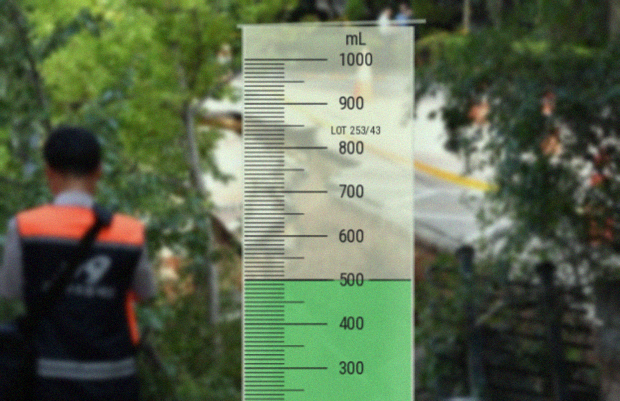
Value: 500 mL
